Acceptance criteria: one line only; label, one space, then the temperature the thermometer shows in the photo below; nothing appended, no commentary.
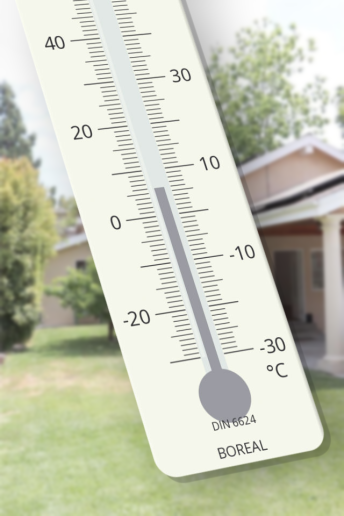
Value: 6 °C
